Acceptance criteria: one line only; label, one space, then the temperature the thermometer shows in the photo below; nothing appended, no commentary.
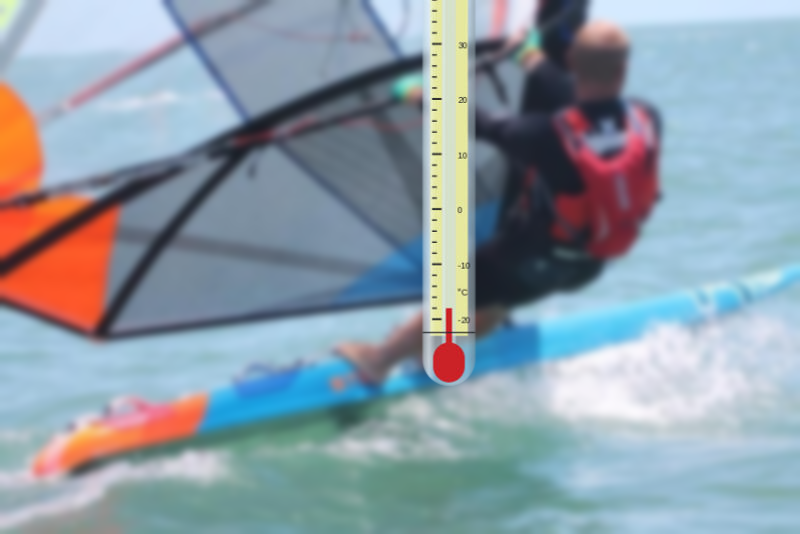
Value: -18 °C
